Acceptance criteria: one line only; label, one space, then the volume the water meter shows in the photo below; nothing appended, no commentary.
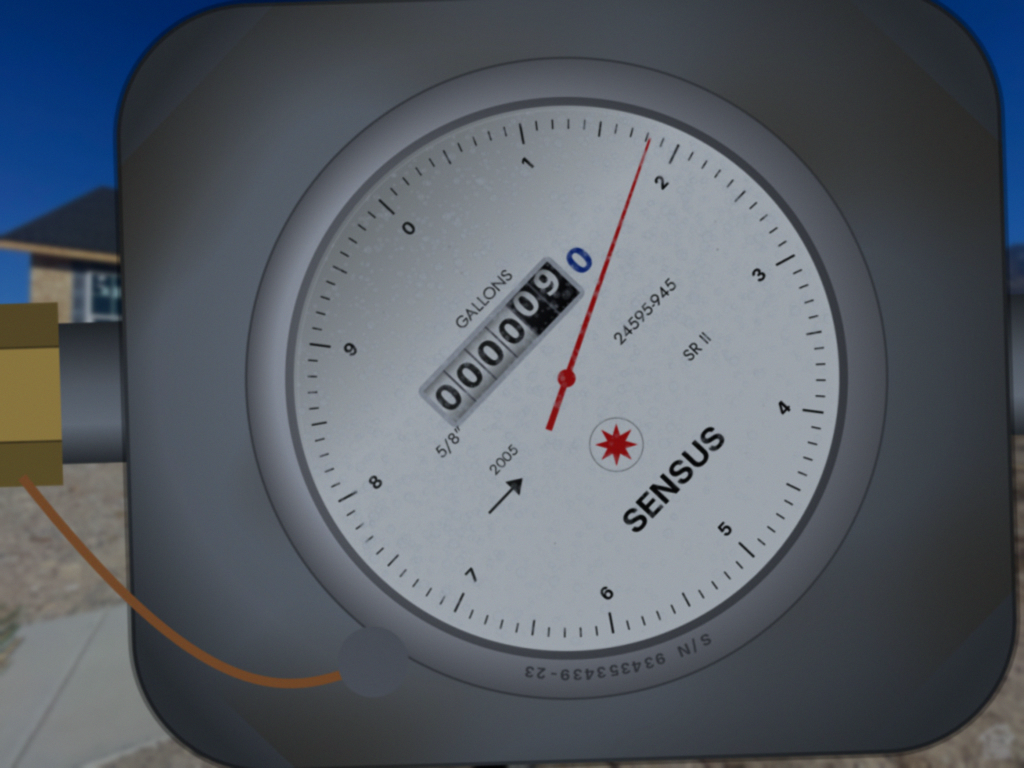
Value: 91.8 gal
